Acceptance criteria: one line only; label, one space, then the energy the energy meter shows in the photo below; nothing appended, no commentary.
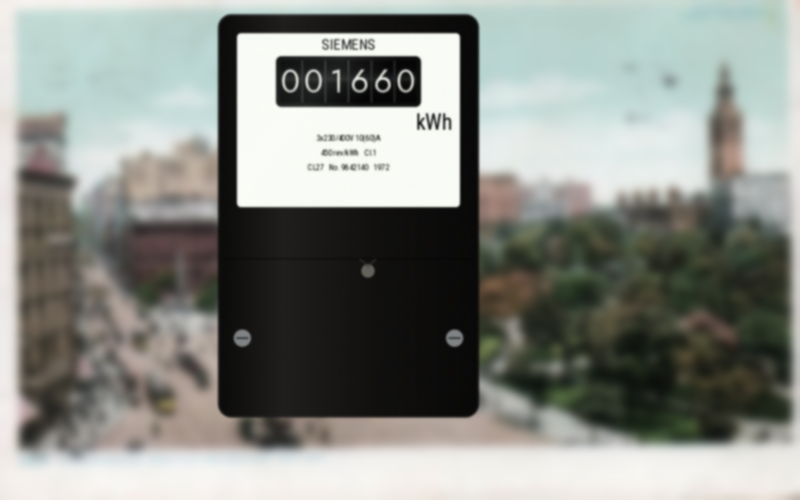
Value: 1660 kWh
